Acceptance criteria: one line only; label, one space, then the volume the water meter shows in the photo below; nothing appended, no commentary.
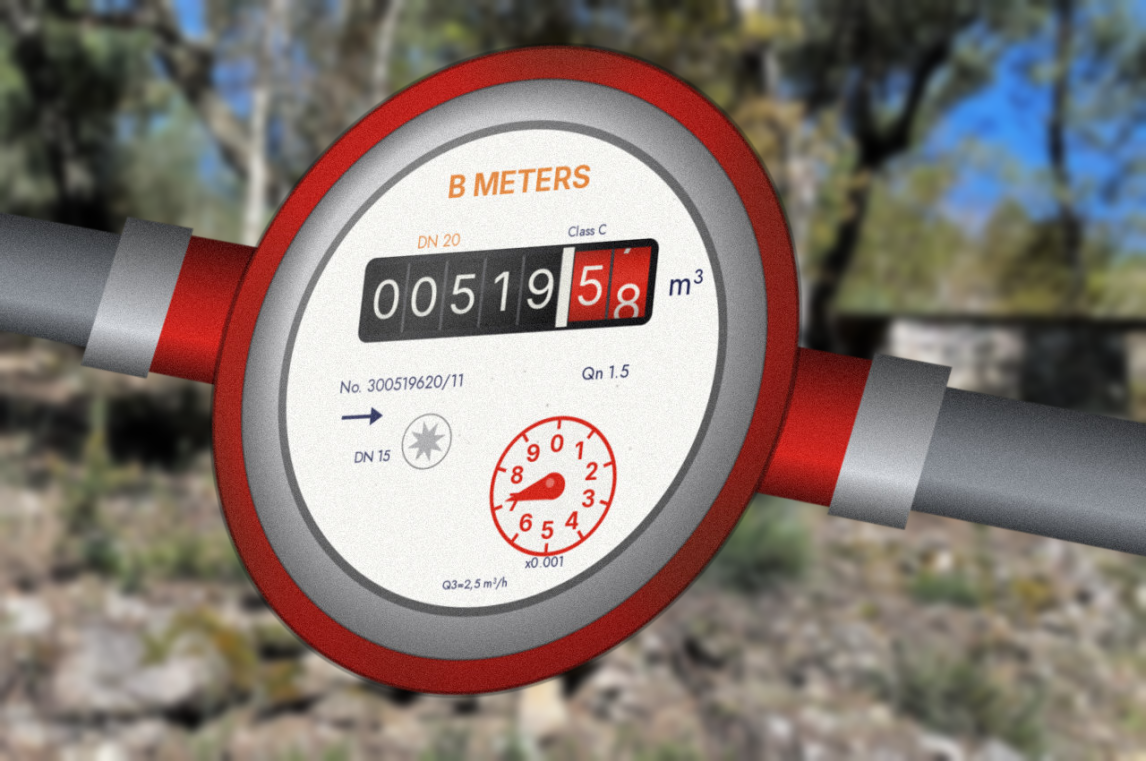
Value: 519.577 m³
